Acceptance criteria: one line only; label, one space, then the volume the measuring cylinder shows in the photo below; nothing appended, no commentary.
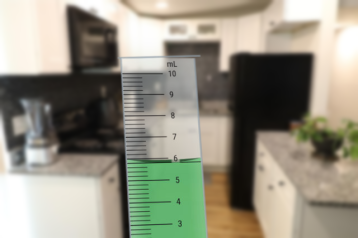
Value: 5.8 mL
